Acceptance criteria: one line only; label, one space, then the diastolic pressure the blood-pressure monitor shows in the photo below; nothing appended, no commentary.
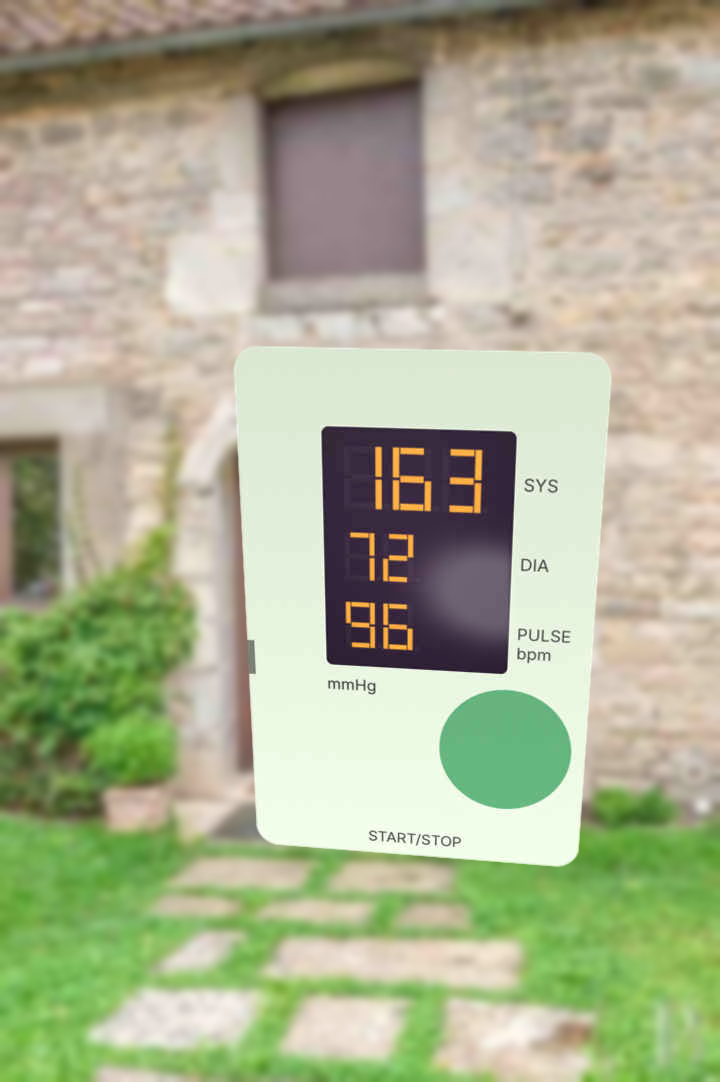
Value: 72 mmHg
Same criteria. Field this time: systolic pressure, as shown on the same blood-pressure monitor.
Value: 163 mmHg
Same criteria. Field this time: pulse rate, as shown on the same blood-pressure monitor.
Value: 96 bpm
